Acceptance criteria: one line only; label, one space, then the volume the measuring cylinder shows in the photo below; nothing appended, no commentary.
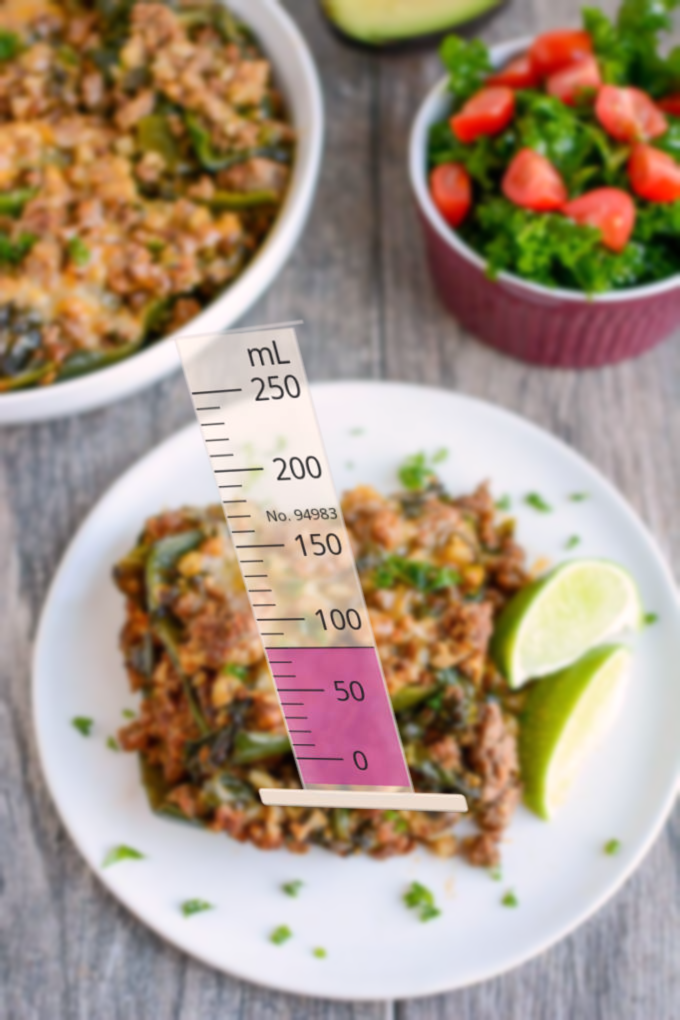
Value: 80 mL
